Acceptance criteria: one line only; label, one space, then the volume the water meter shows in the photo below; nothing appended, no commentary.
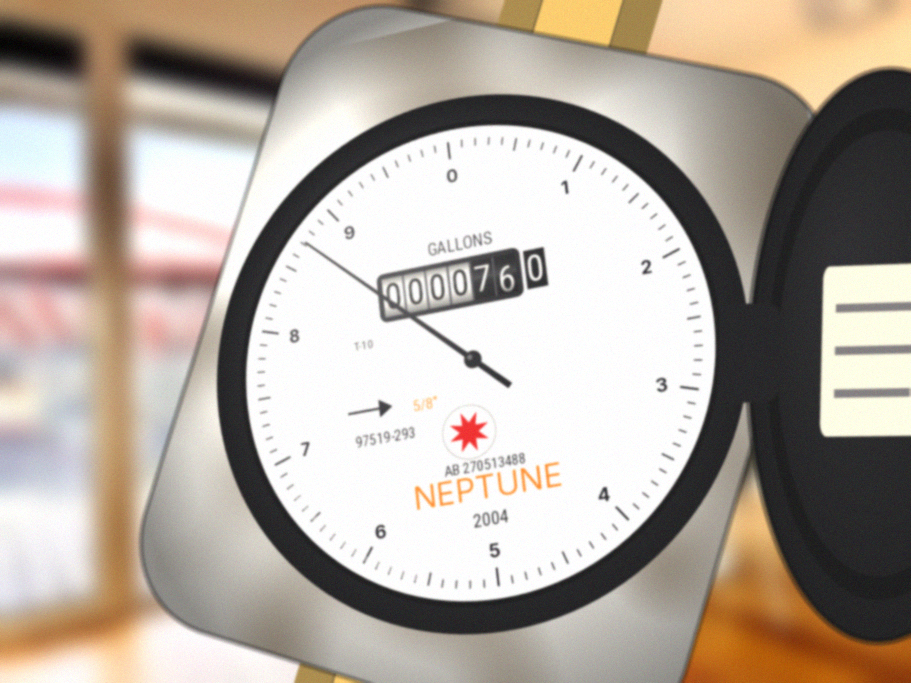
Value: 758.7 gal
